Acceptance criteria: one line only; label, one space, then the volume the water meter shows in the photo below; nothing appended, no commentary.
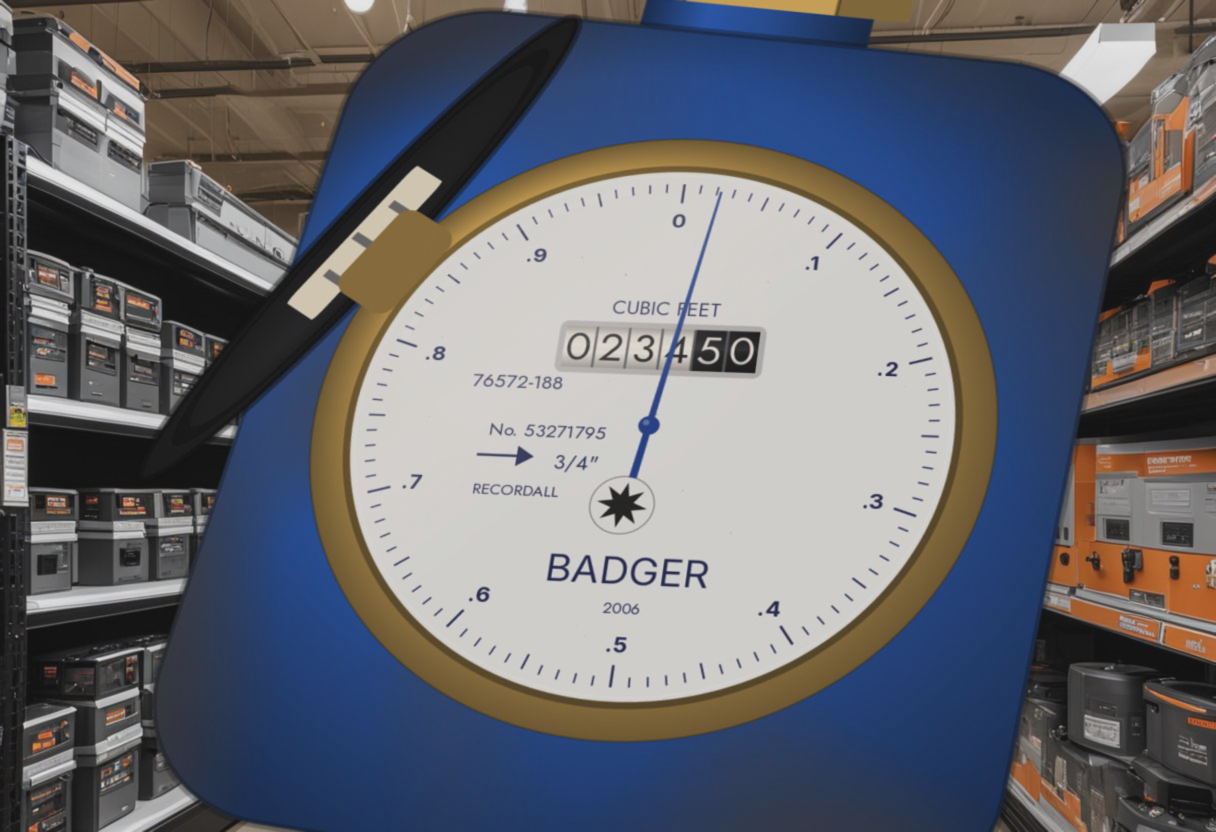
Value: 23450.02 ft³
